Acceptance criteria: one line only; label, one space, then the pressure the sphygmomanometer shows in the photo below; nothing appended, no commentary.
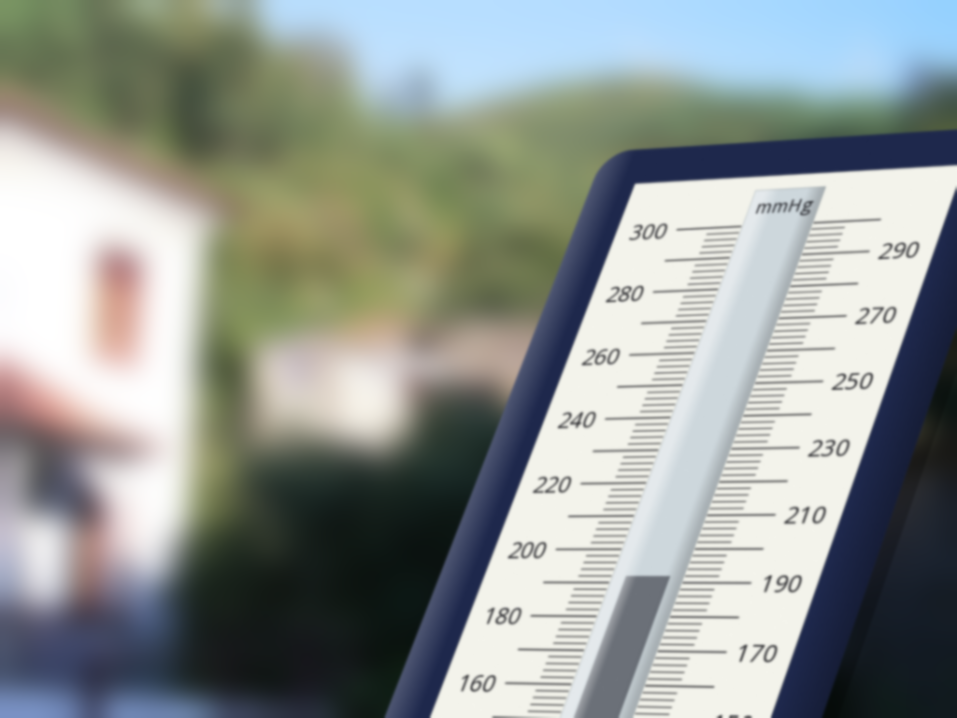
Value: 192 mmHg
